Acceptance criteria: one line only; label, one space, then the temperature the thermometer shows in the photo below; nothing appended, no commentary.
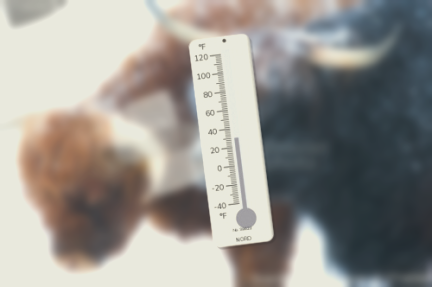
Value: 30 °F
